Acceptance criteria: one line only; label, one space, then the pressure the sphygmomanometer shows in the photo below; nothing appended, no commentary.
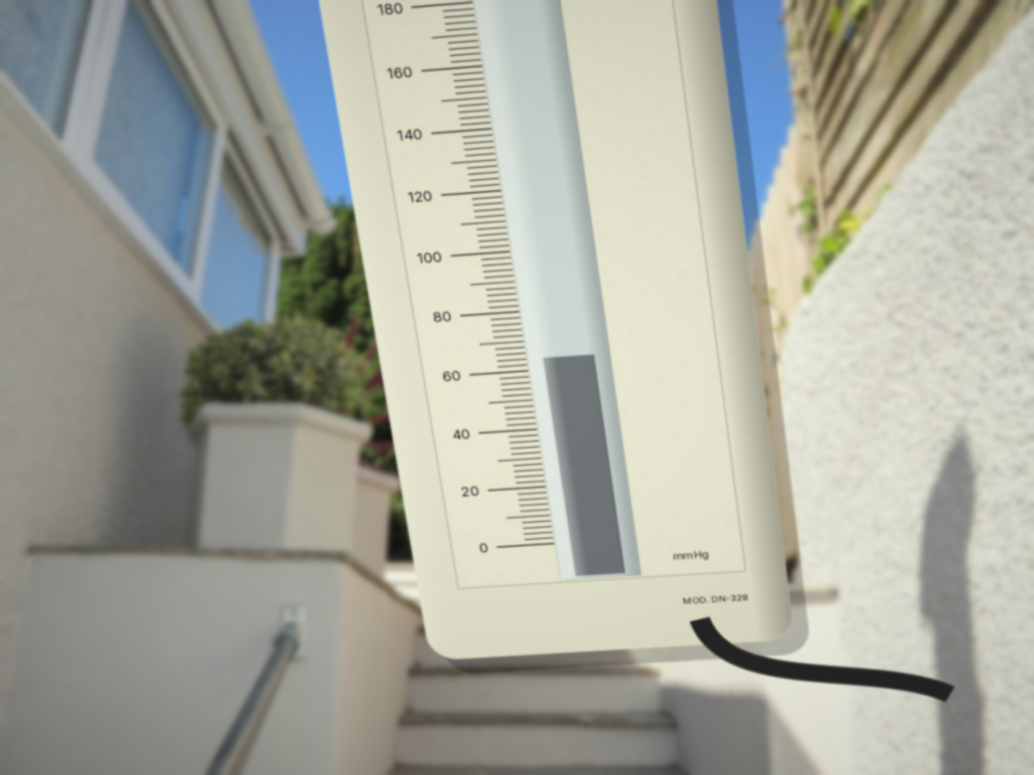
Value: 64 mmHg
